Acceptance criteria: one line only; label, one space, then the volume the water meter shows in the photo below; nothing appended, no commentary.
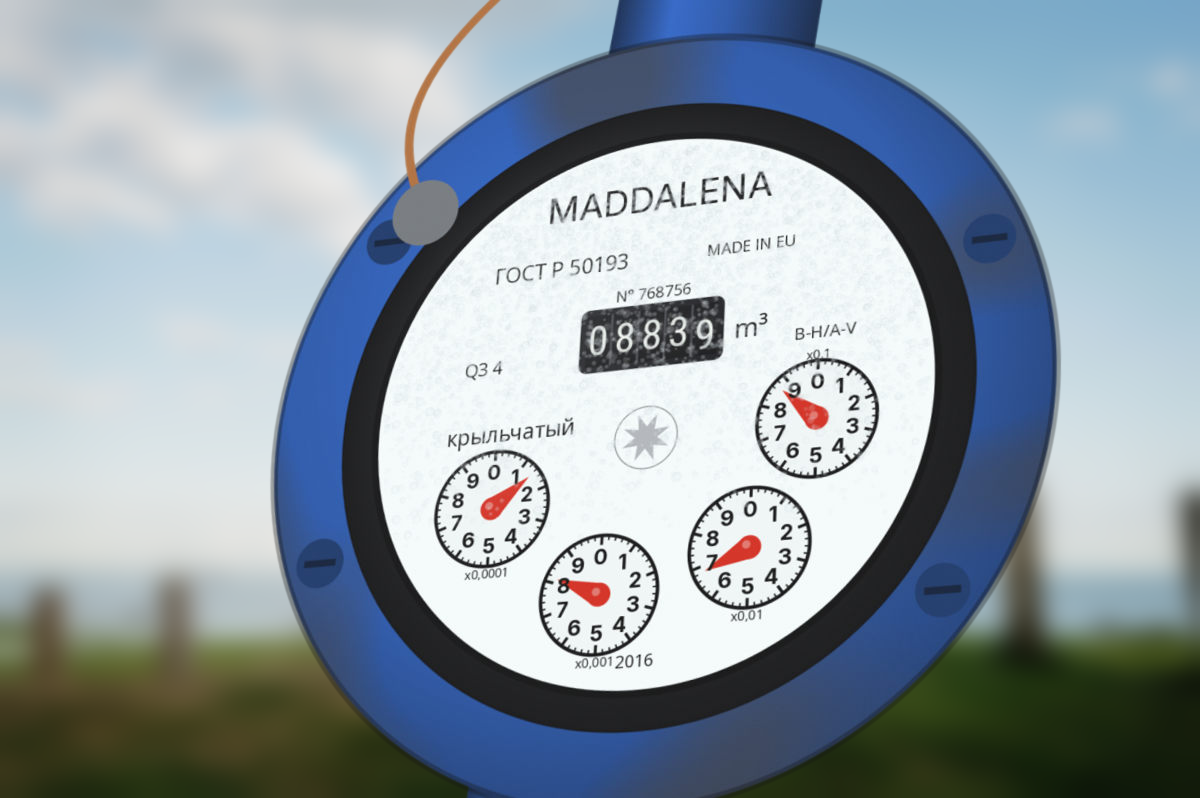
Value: 8838.8681 m³
